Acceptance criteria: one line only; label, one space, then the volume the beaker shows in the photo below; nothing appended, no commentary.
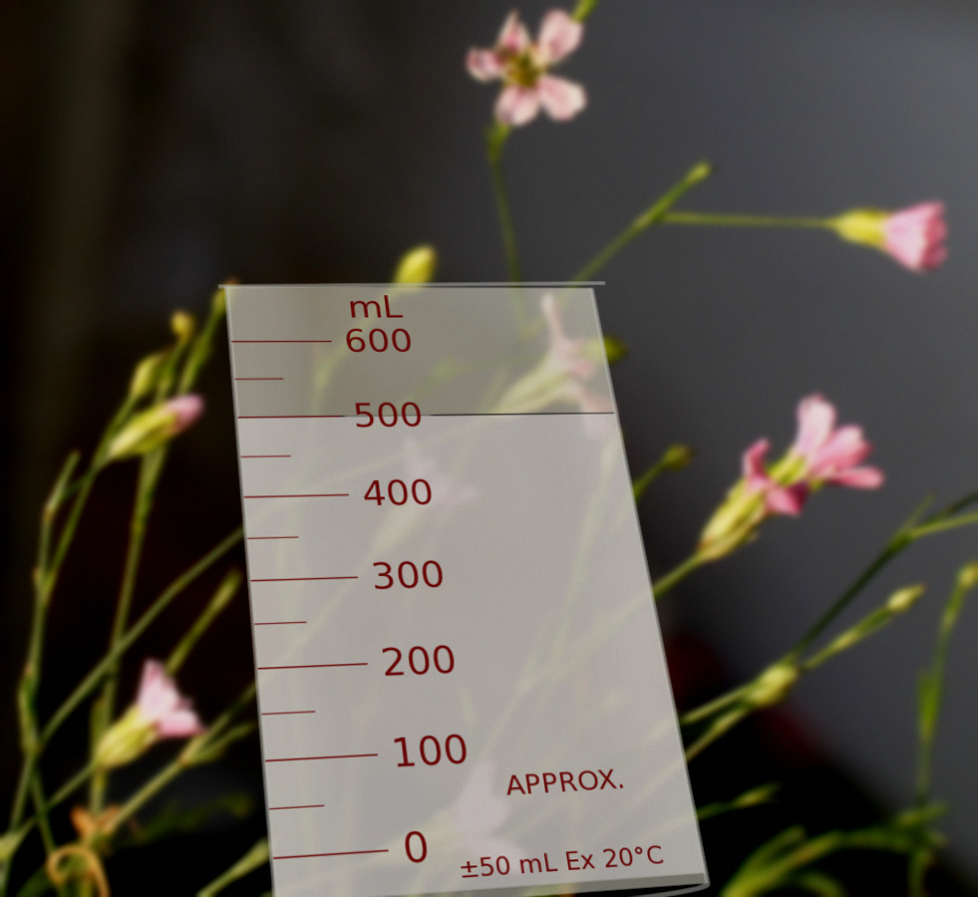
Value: 500 mL
